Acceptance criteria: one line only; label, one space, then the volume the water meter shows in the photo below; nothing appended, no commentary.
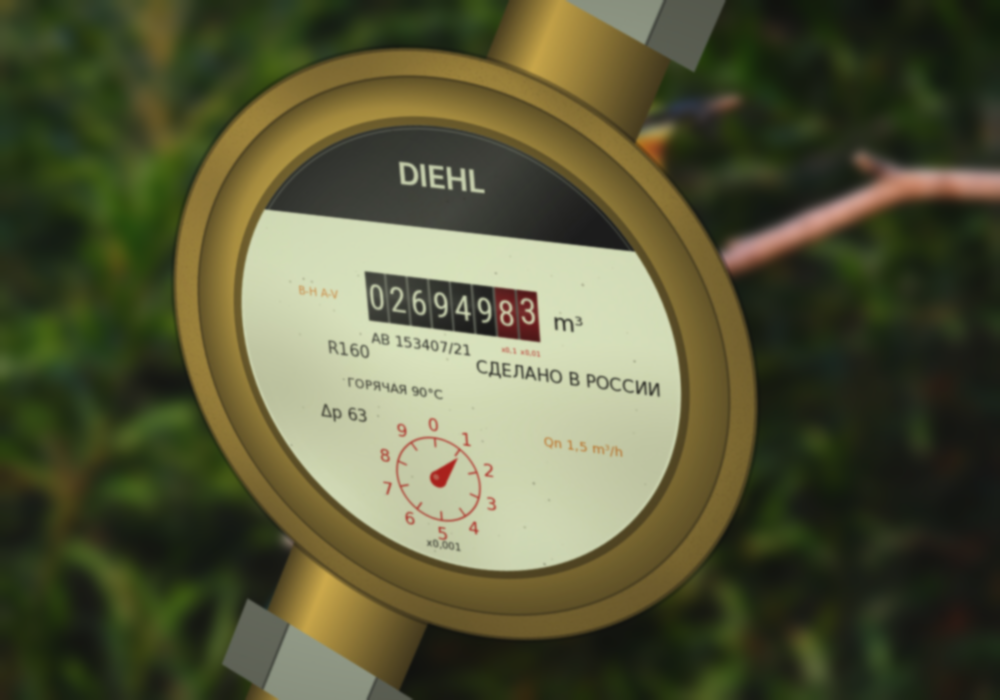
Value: 26949.831 m³
